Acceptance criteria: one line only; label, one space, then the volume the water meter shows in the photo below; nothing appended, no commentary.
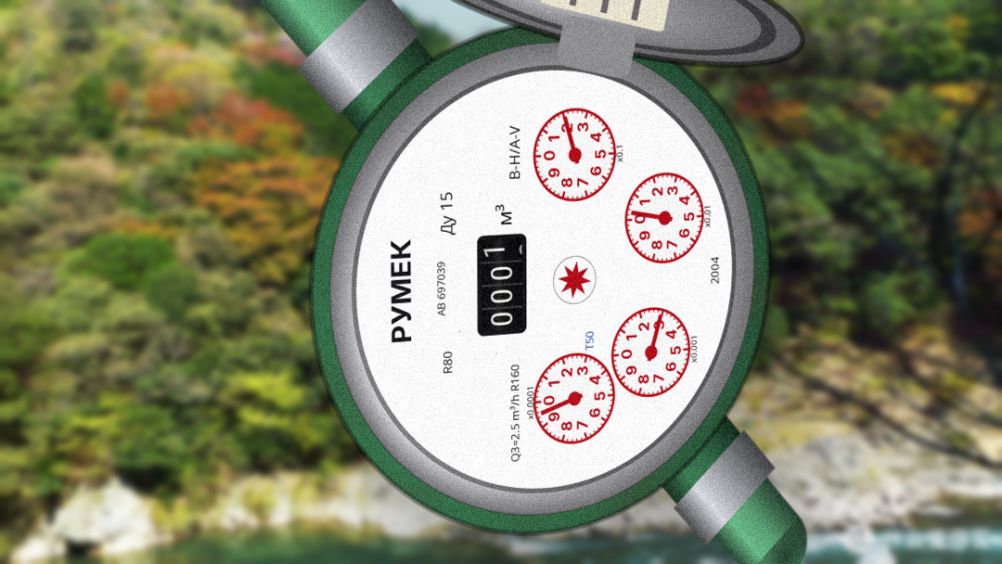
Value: 1.2029 m³
